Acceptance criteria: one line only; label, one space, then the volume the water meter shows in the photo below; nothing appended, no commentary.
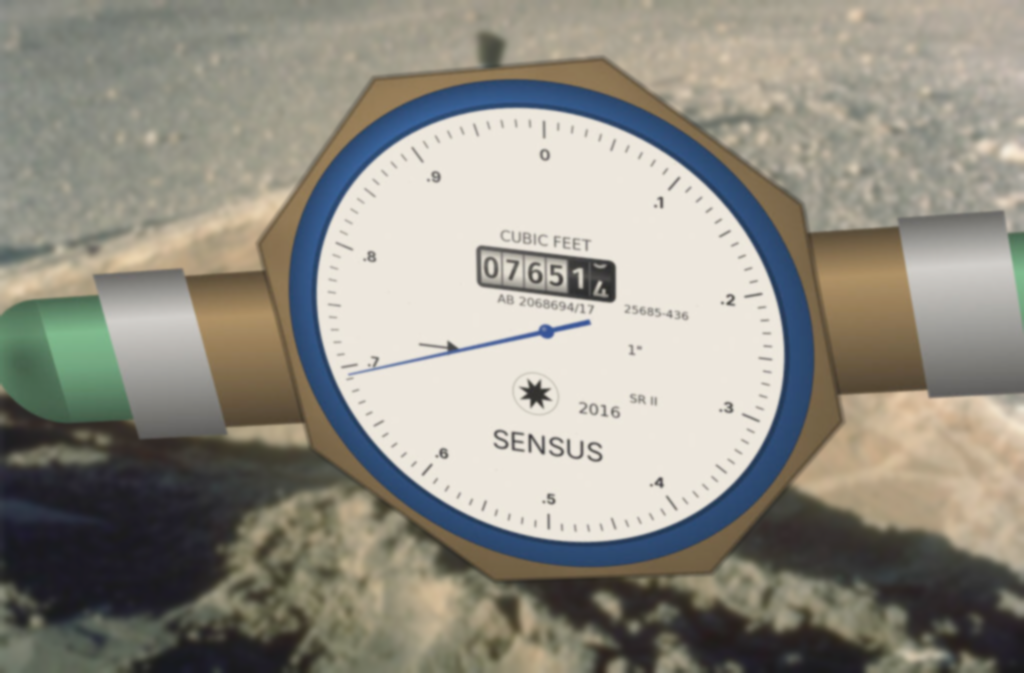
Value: 76513.69 ft³
